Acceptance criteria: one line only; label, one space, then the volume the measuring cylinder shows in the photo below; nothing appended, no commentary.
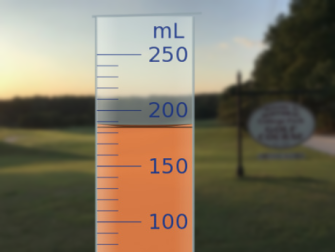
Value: 185 mL
